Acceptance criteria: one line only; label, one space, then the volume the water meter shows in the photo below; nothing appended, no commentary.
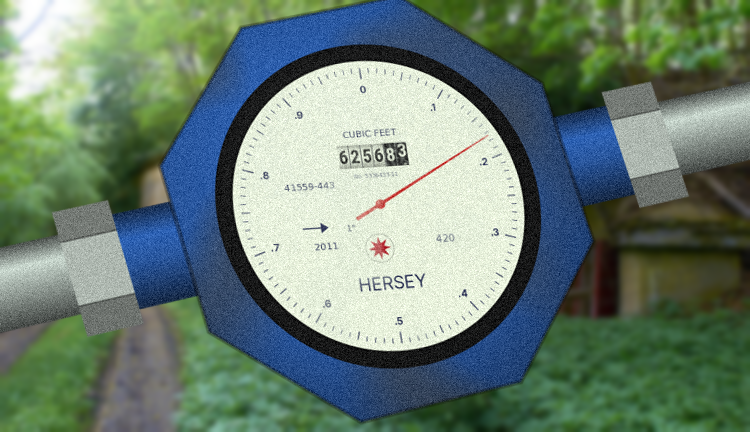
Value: 625683.17 ft³
